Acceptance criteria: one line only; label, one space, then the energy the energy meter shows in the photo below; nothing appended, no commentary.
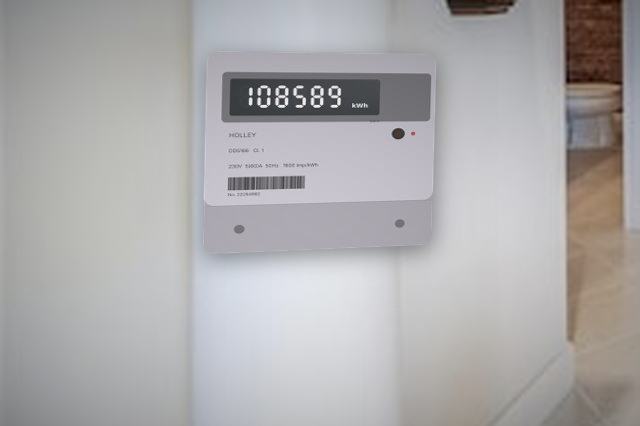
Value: 108589 kWh
